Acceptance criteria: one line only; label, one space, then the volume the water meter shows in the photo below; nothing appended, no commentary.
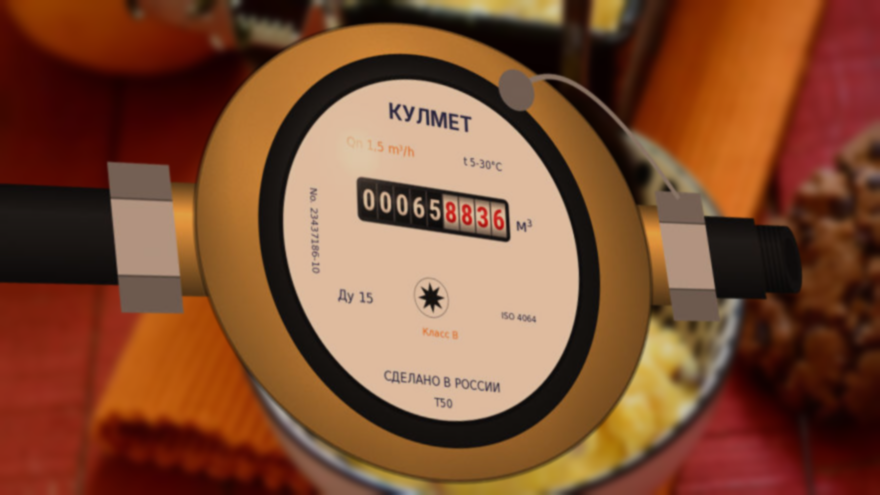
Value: 65.8836 m³
